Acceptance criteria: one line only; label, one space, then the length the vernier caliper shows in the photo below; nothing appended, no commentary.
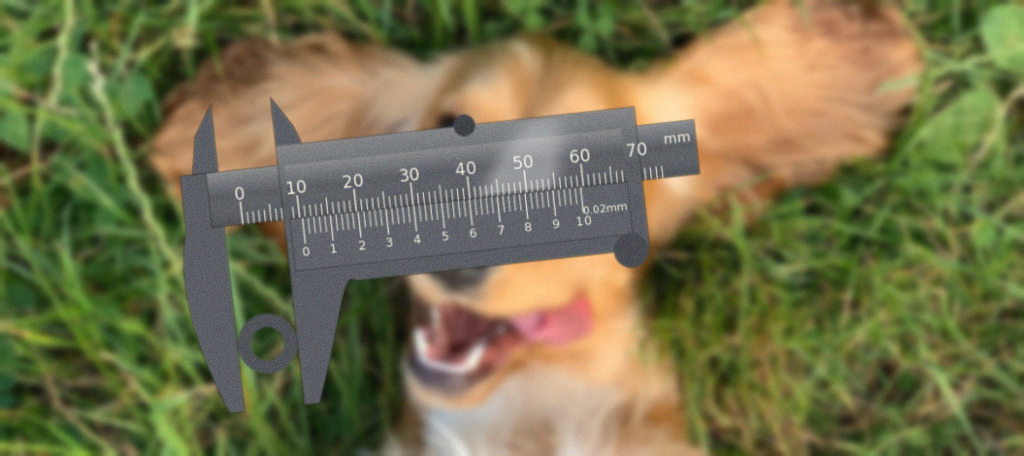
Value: 10.5 mm
